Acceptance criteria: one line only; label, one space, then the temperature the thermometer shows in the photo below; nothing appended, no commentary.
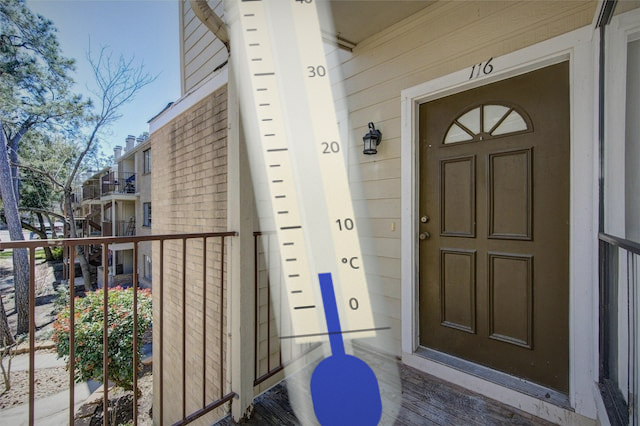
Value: 4 °C
